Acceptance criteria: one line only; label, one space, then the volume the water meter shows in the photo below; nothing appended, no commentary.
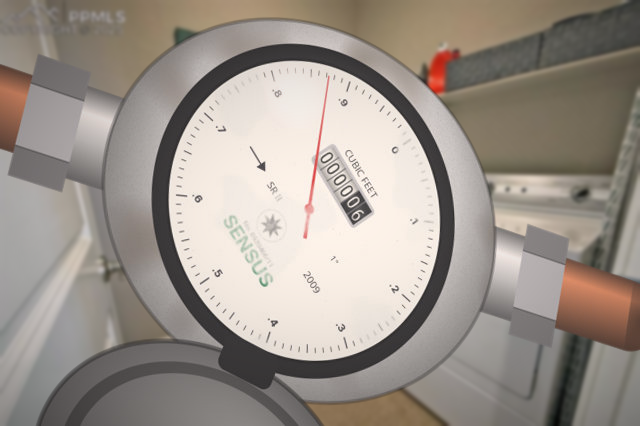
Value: 5.87 ft³
